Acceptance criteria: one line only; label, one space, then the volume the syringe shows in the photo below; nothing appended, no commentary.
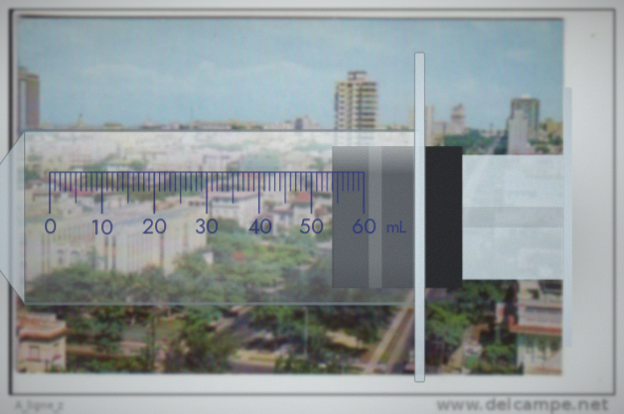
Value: 54 mL
